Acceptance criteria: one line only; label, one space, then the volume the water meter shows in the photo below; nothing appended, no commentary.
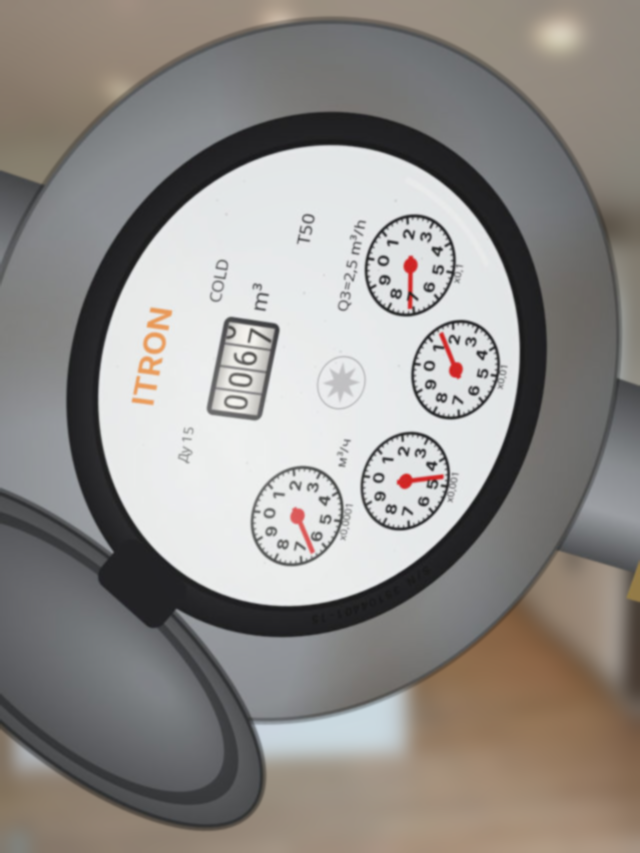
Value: 66.7146 m³
